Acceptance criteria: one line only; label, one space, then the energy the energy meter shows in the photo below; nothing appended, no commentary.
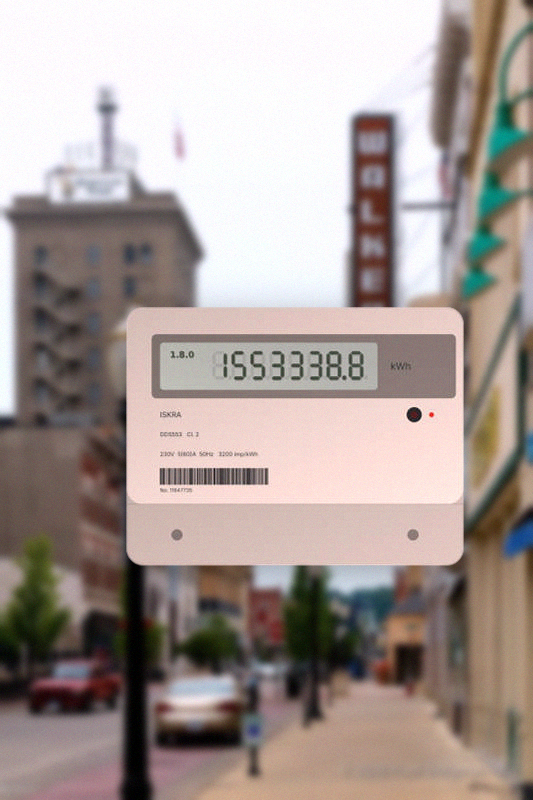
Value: 1553338.8 kWh
